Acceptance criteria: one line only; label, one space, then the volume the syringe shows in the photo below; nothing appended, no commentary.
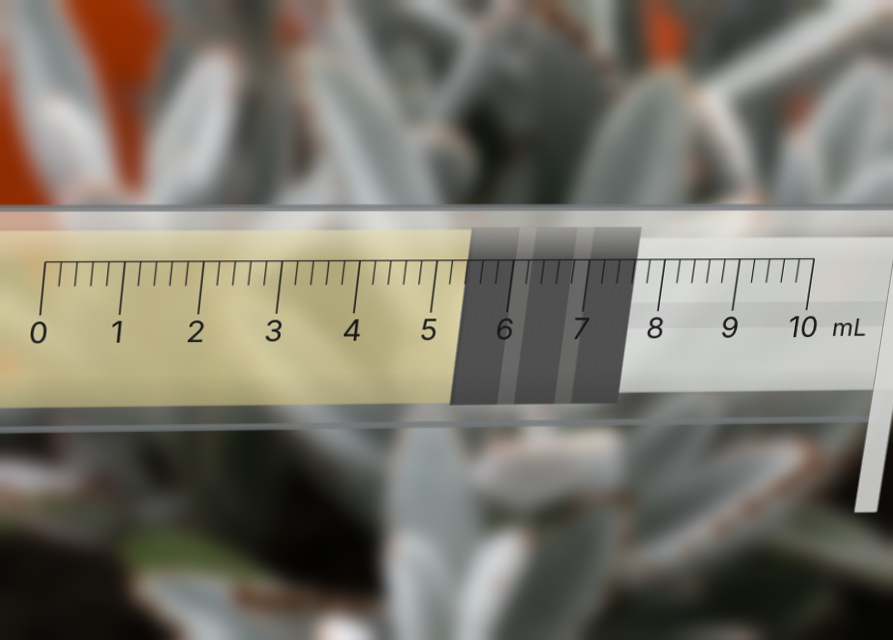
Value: 5.4 mL
